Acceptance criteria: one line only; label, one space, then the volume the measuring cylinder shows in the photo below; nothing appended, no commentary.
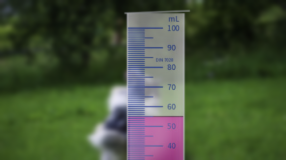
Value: 55 mL
